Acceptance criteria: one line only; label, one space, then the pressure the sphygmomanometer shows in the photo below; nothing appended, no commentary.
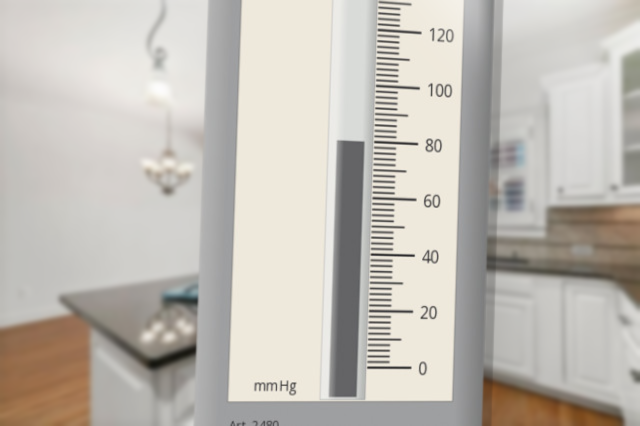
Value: 80 mmHg
